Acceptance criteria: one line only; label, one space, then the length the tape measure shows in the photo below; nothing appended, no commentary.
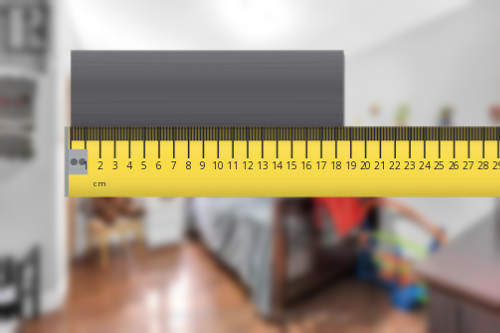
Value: 18.5 cm
